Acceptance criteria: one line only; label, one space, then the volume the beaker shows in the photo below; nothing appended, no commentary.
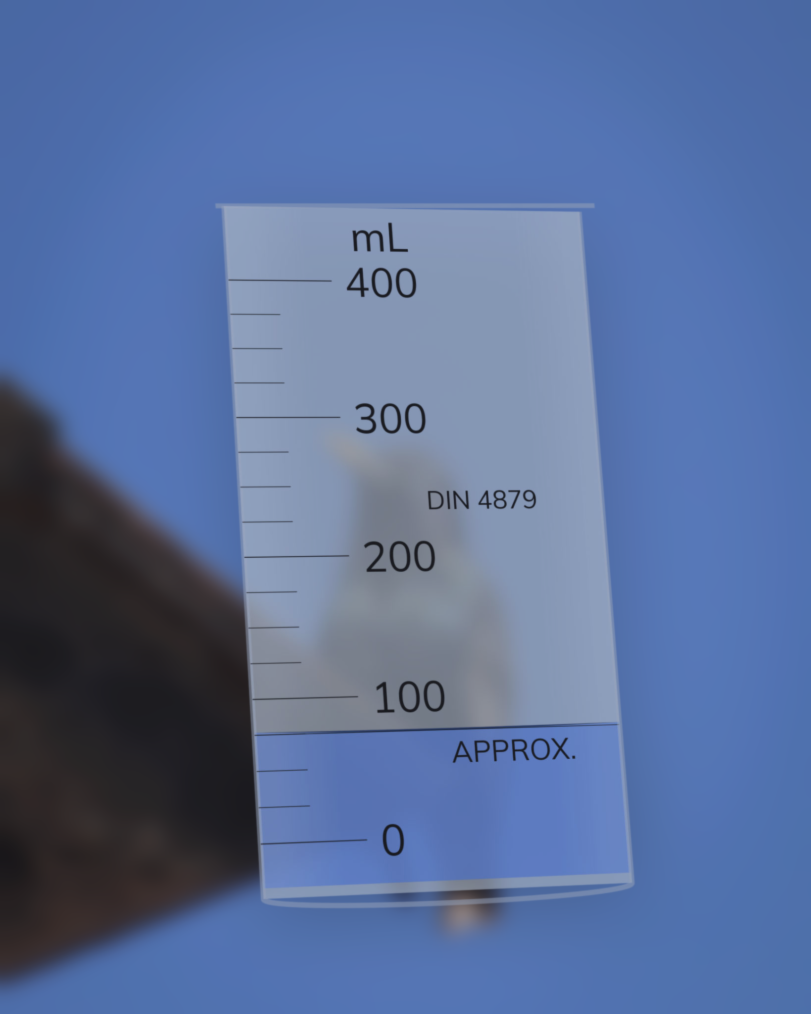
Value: 75 mL
